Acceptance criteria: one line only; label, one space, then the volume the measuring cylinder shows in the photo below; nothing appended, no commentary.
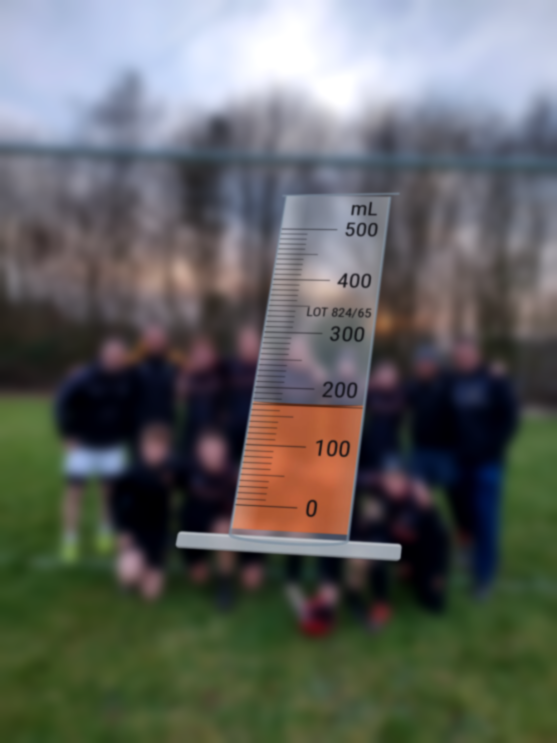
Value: 170 mL
